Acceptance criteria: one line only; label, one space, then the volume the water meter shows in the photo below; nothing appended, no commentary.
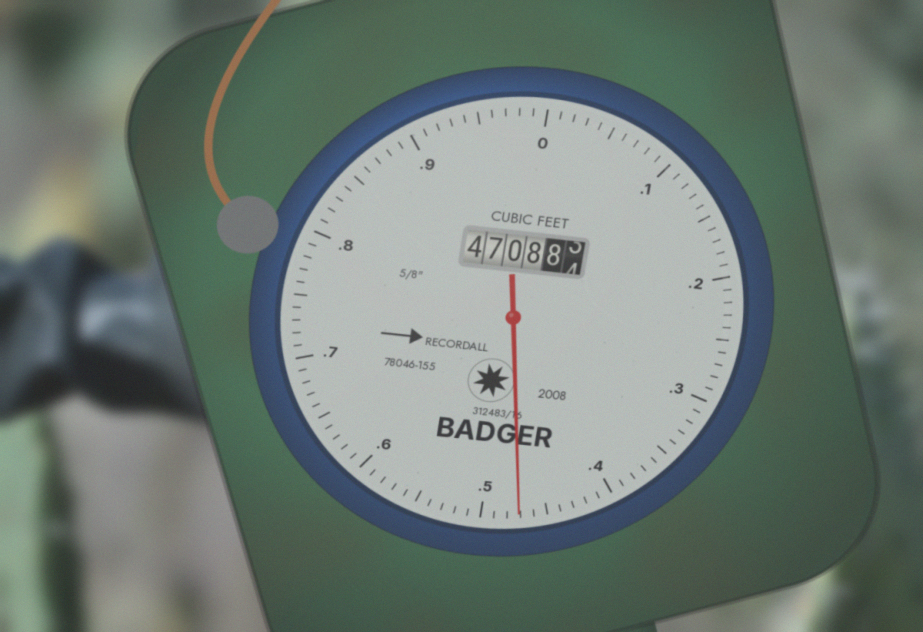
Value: 470883.47 ft³
